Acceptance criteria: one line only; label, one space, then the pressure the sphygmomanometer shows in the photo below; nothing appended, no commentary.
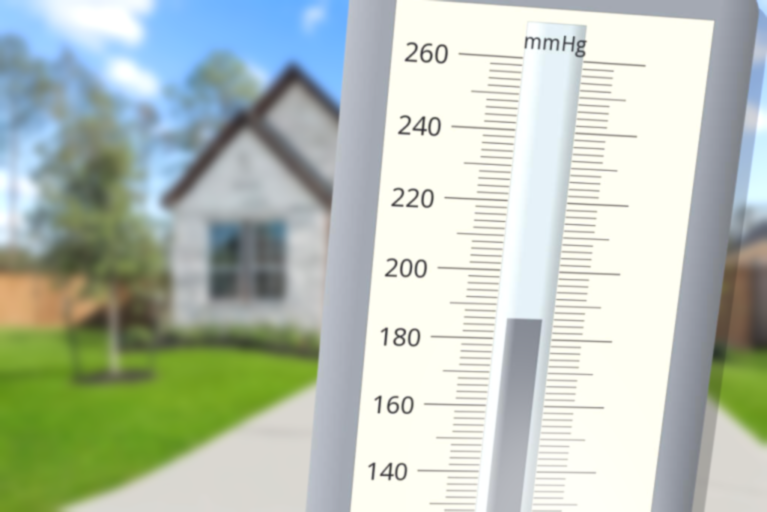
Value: 186 mmHg
